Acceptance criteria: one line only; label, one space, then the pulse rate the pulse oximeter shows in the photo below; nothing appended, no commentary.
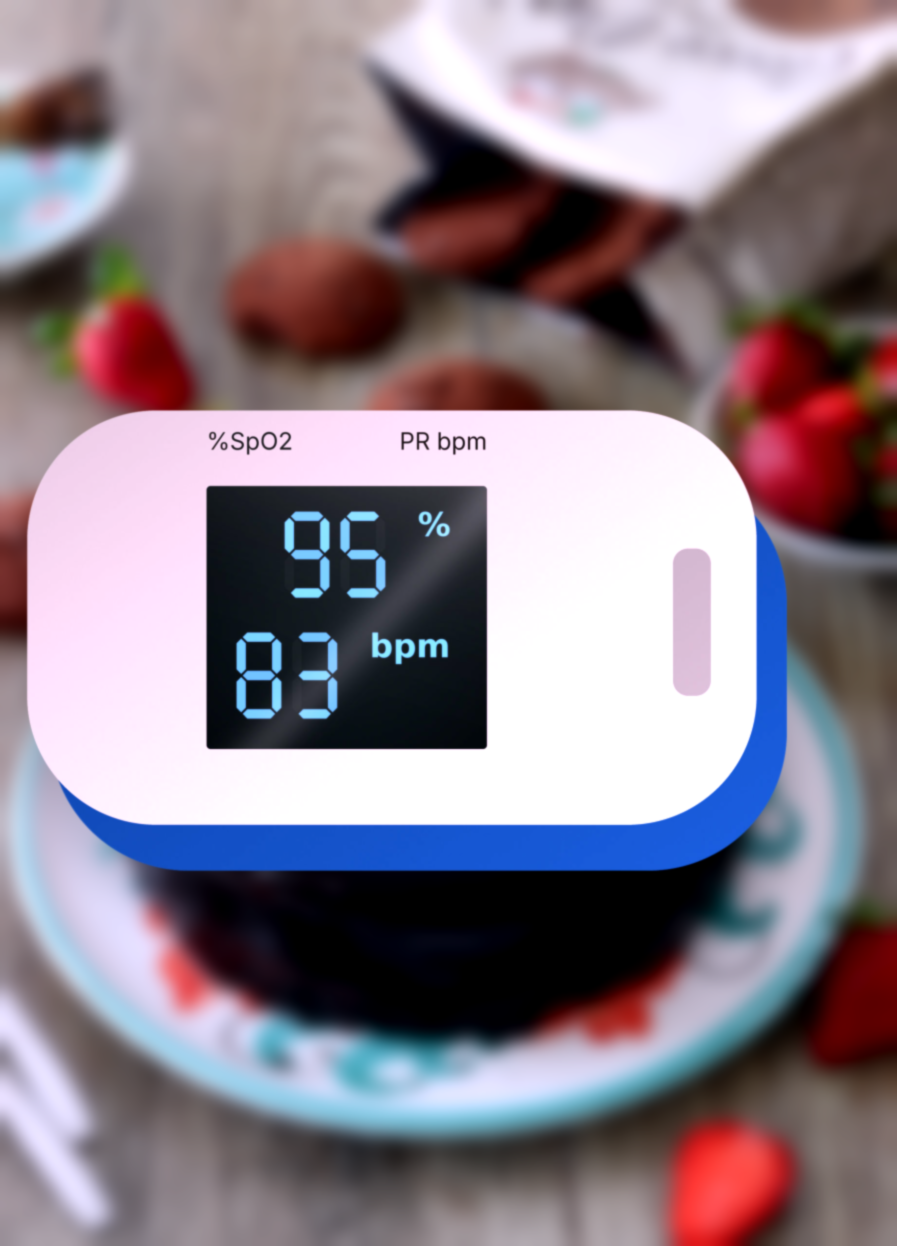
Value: 83 bpm
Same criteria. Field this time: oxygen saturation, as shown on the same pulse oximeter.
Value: 95 %
